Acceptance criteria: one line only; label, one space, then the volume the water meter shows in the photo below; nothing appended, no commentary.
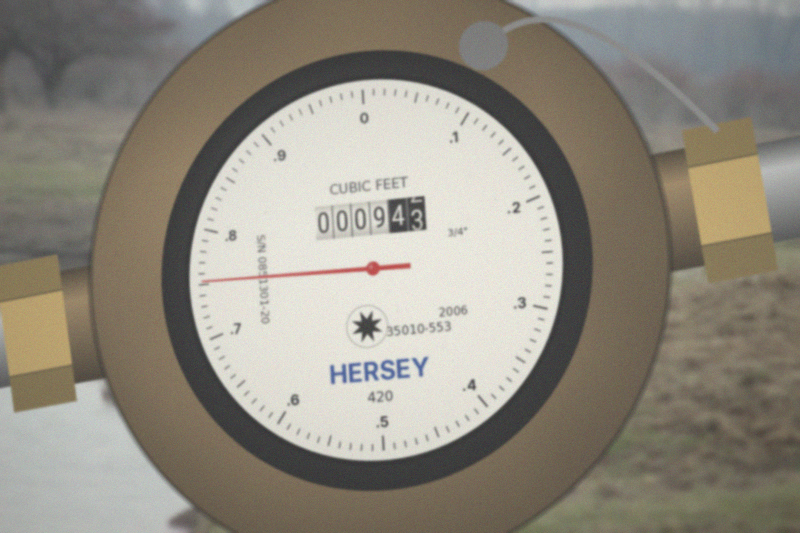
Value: 942.75 ft³
